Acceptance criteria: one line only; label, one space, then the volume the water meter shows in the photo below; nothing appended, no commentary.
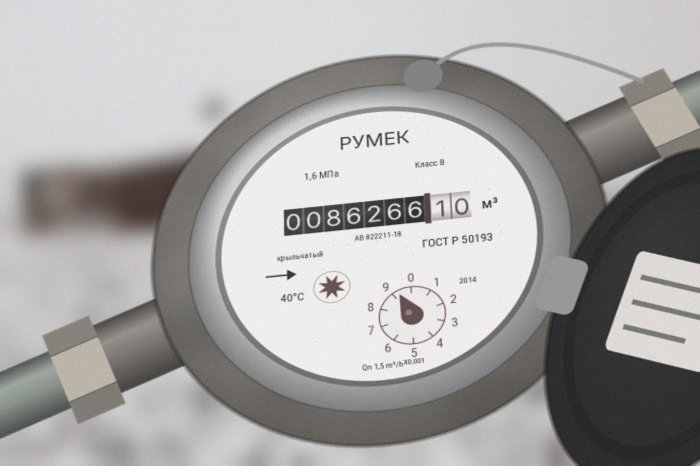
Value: 86266.099 m³
